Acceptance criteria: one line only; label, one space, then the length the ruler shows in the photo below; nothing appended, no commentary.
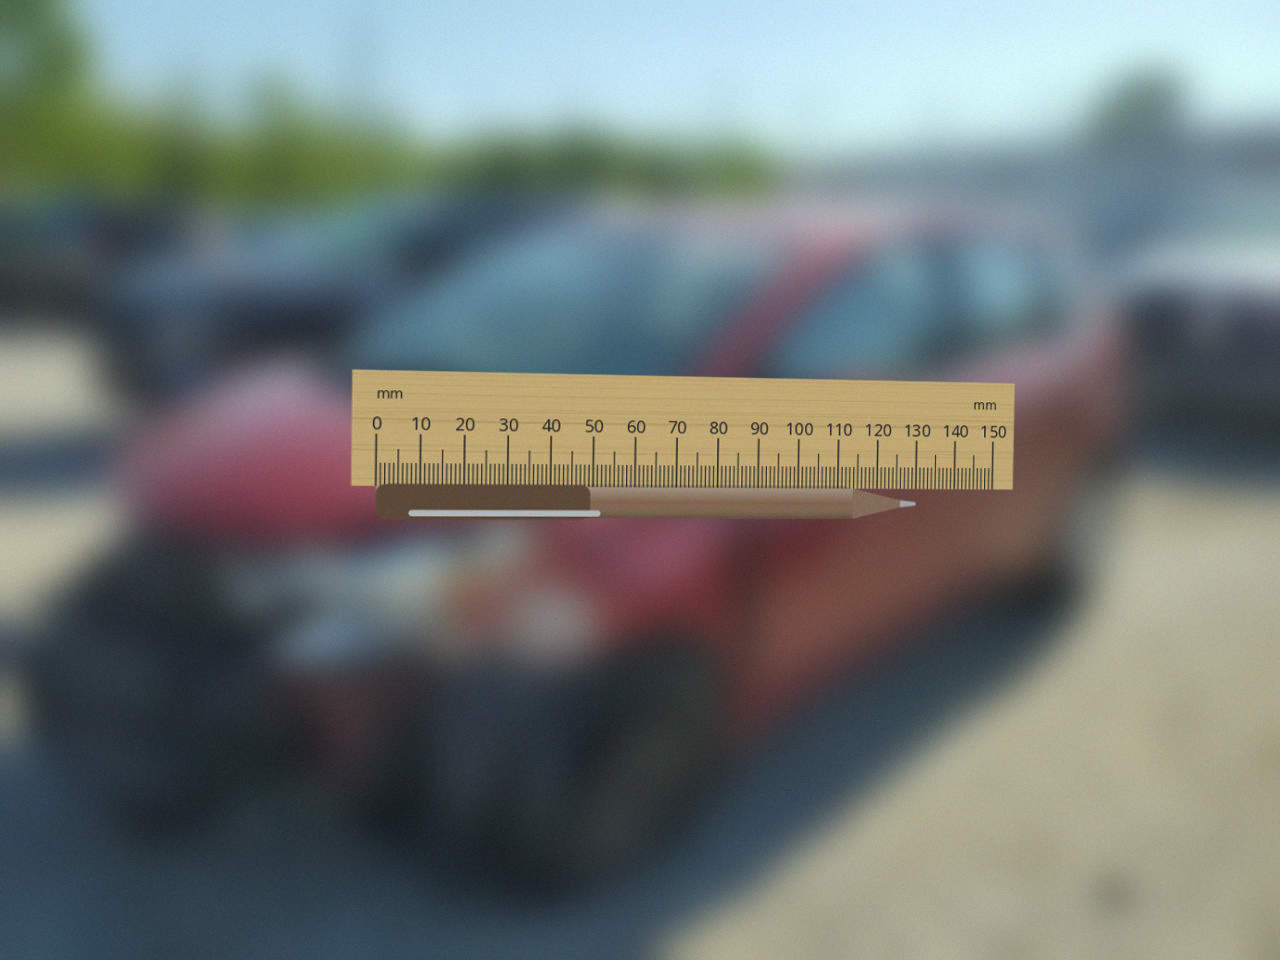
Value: 130 mm
